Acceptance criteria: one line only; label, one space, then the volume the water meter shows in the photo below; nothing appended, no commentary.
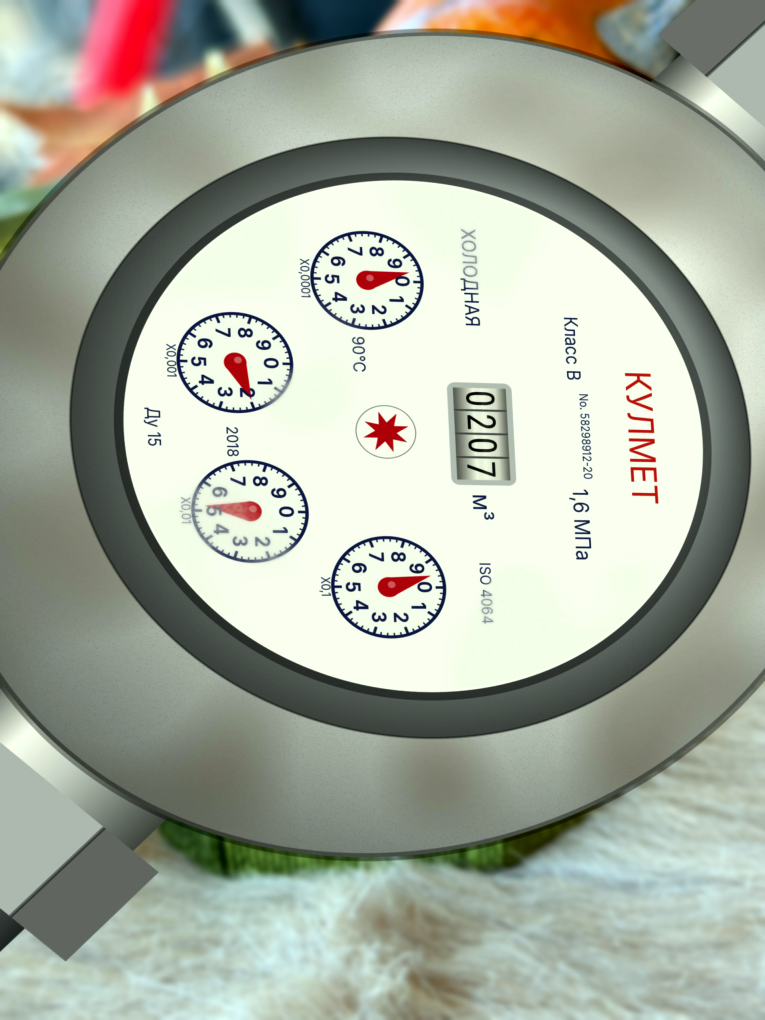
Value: 206.9519 m³
